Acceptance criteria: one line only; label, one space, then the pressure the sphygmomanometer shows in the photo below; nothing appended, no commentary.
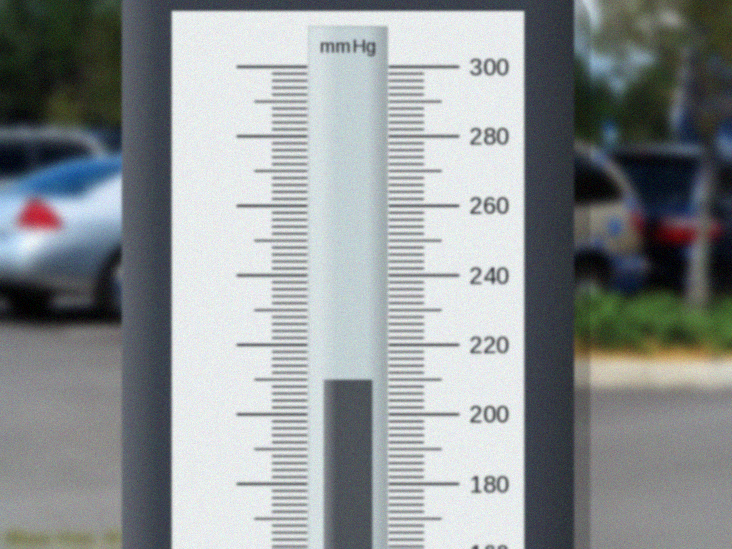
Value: 210 mmHg
